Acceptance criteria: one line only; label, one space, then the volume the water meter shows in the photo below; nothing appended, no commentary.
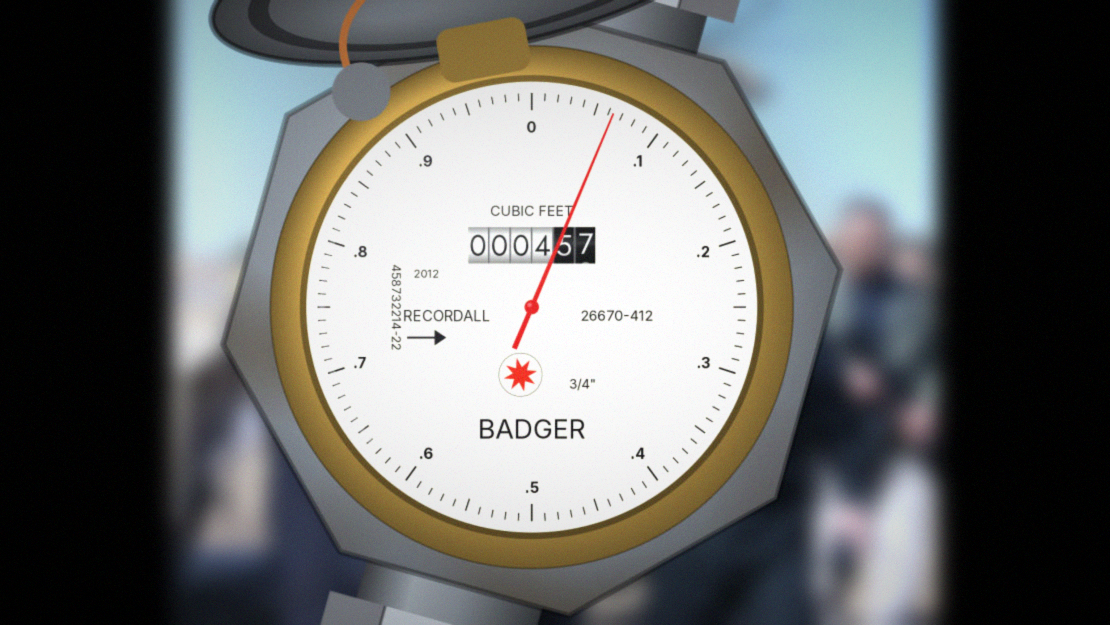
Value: 457.06 ft³
